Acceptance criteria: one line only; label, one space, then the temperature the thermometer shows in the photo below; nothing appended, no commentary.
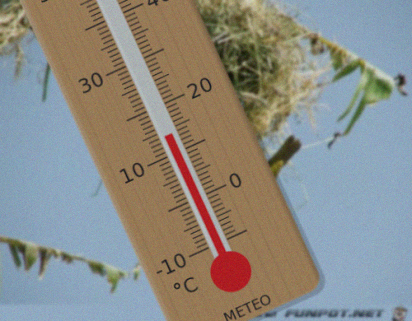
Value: 14 °C
